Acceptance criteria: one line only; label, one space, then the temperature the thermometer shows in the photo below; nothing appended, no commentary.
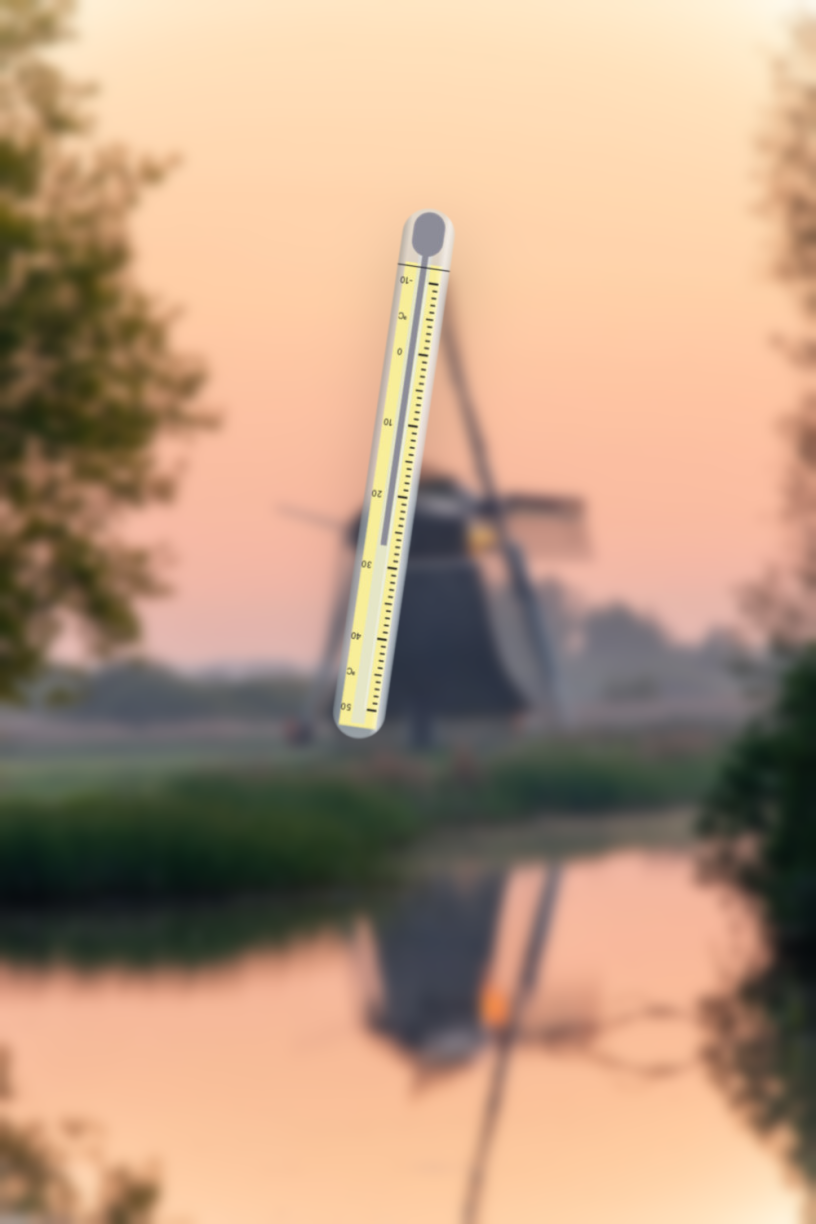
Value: 27 °C
